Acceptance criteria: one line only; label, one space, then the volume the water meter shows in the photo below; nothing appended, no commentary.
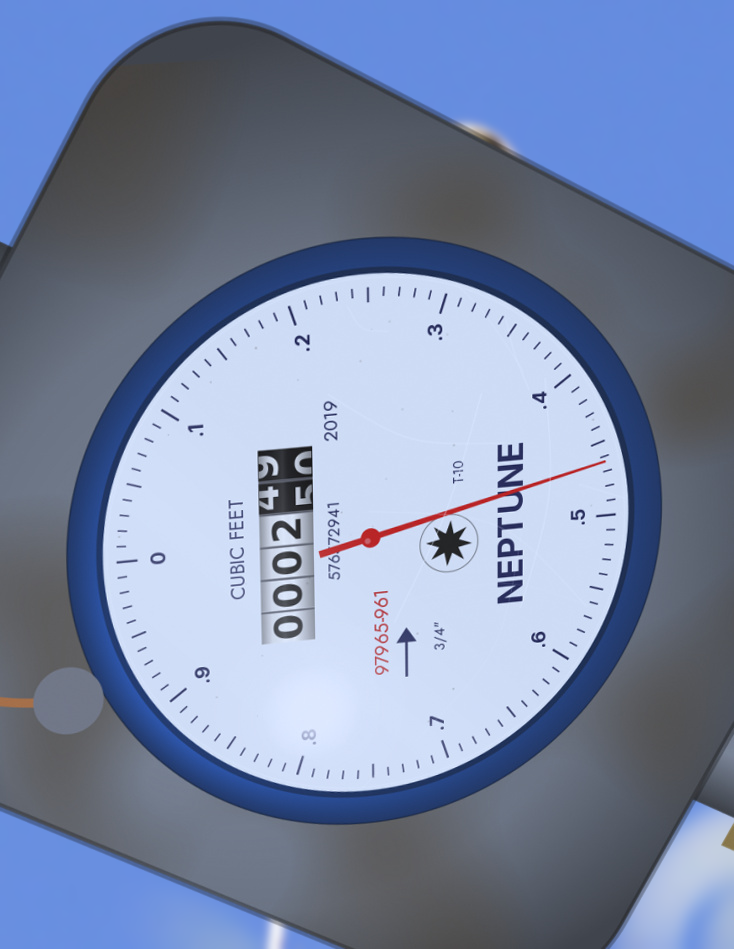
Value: 249.46 ft³
